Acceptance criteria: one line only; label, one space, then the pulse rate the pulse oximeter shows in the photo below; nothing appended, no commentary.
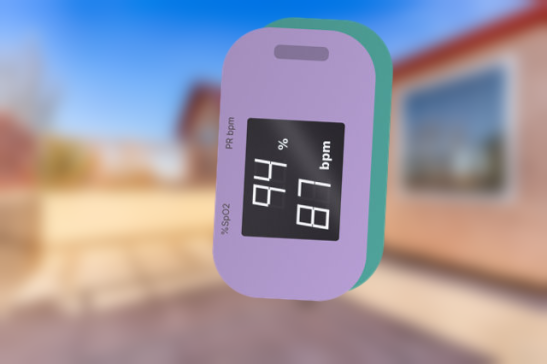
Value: 87 bpm
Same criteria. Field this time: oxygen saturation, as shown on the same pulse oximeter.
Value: 94 %
